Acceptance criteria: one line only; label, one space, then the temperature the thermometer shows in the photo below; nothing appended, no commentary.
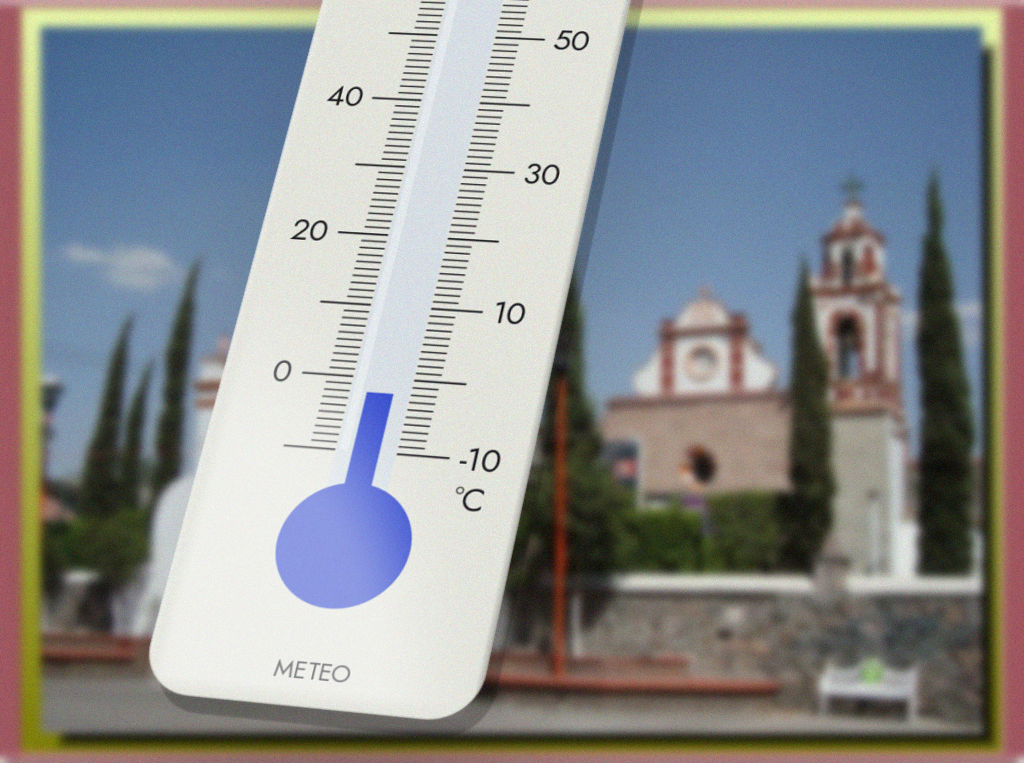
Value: -2 °C
